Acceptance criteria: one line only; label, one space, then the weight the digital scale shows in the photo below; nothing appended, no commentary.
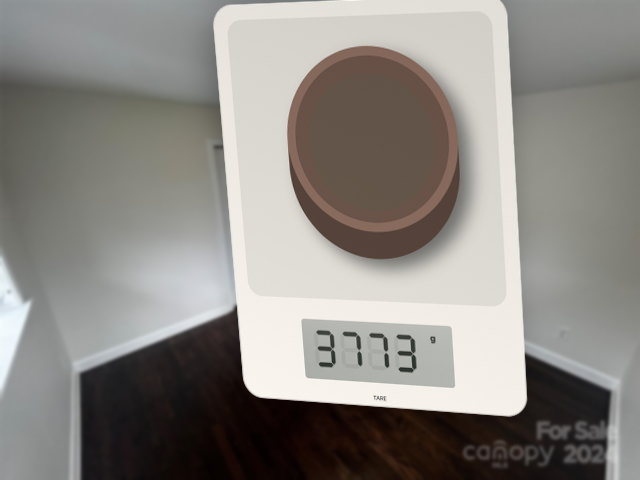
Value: 3773 g
